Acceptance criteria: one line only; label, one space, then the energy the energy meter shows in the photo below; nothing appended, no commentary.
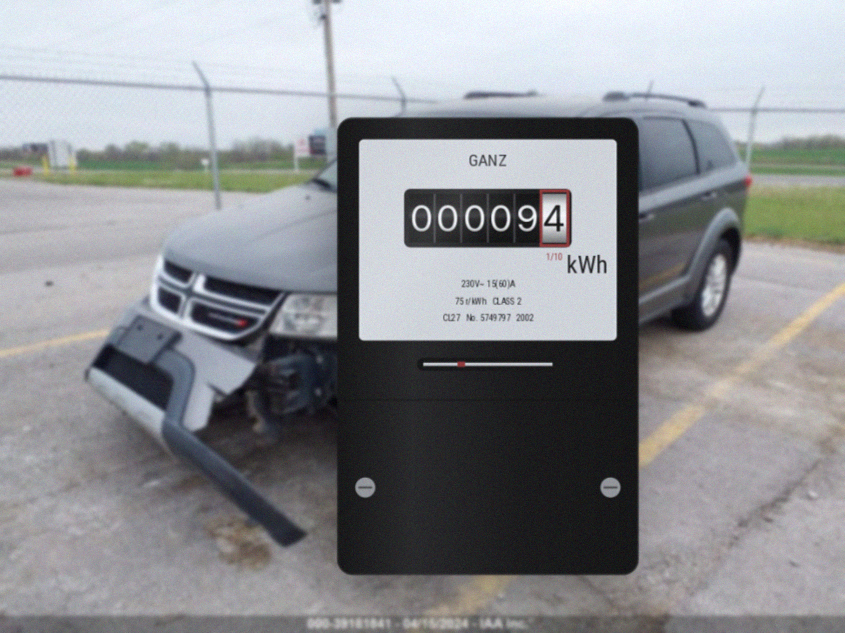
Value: 9.4 kWh
